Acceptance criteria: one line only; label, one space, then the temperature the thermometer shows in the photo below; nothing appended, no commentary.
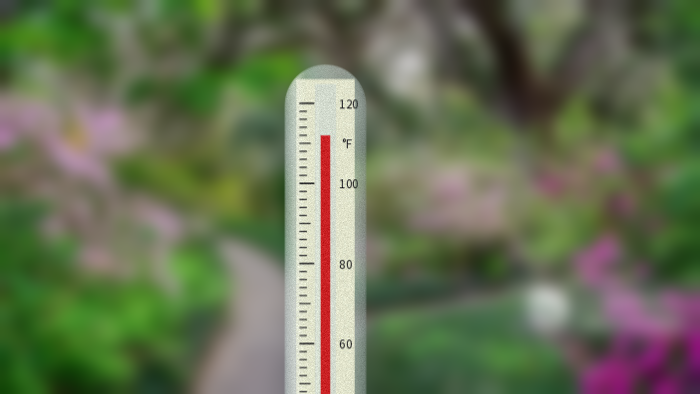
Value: 112 °F
